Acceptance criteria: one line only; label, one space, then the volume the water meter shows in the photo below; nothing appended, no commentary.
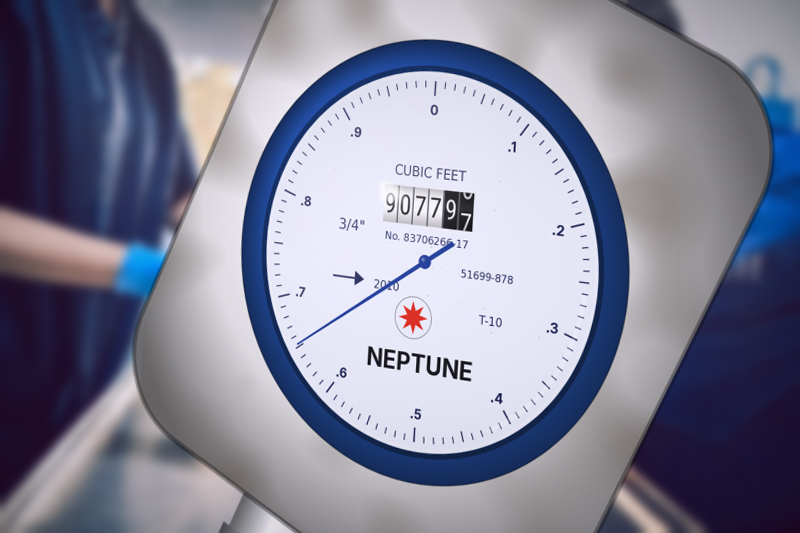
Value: 907796.65 ft³
